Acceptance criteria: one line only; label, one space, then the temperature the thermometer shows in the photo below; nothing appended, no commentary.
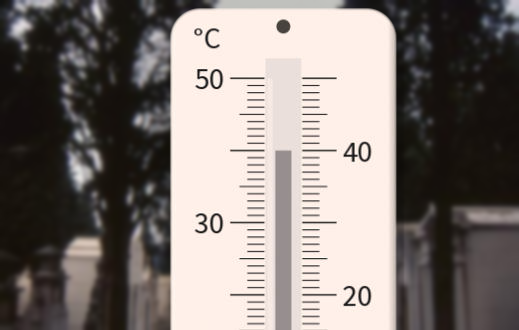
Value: 40 °C
